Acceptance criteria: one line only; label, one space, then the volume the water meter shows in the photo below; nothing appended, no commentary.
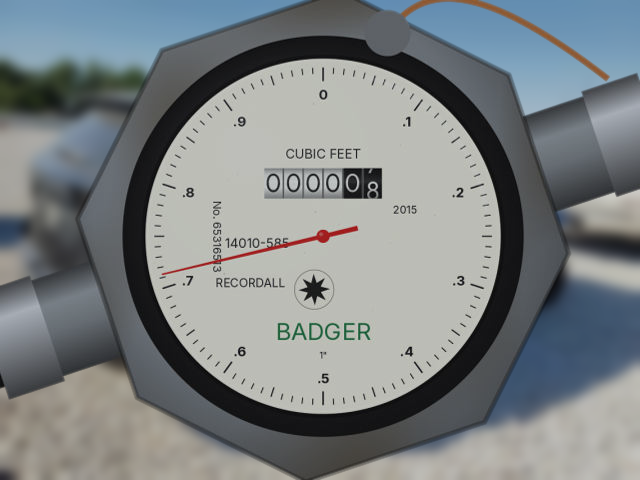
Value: 7.71 ft³
